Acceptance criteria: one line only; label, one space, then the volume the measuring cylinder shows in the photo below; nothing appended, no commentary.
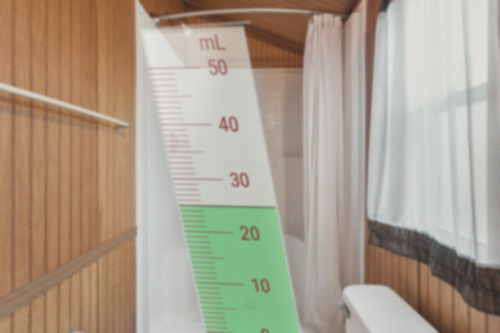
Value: 25 mL
